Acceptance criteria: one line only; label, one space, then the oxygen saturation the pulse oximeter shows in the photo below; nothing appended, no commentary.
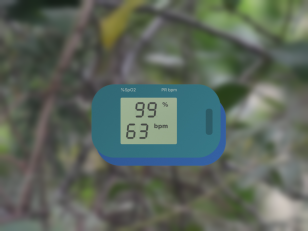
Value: 99 %
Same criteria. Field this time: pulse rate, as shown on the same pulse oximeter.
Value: 63 bpm
